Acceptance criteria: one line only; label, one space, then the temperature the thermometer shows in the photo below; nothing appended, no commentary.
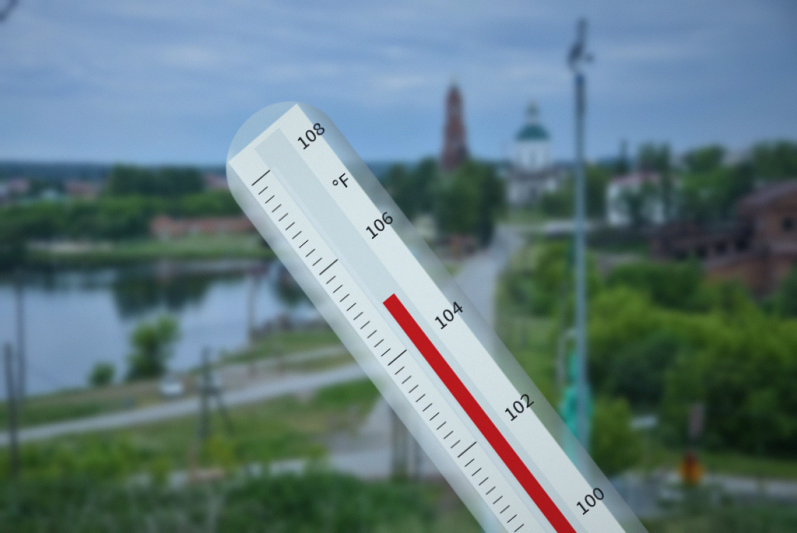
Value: 104.9 °F
